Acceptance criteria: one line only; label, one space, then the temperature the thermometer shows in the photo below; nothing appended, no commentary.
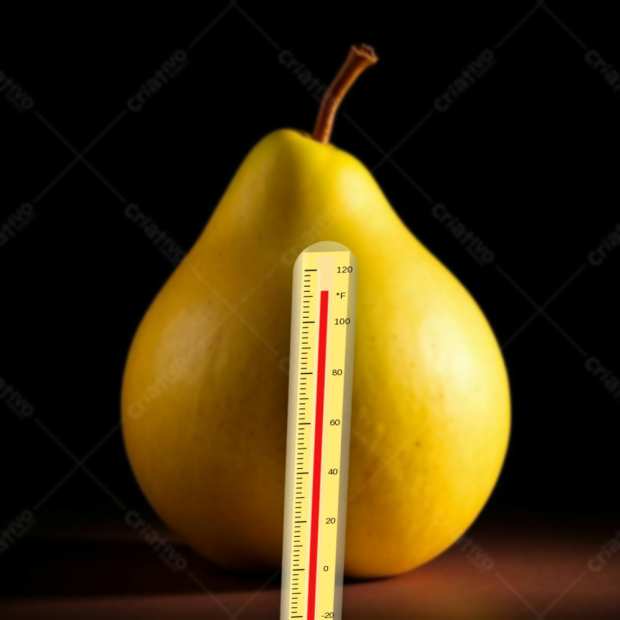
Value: 112 °F
